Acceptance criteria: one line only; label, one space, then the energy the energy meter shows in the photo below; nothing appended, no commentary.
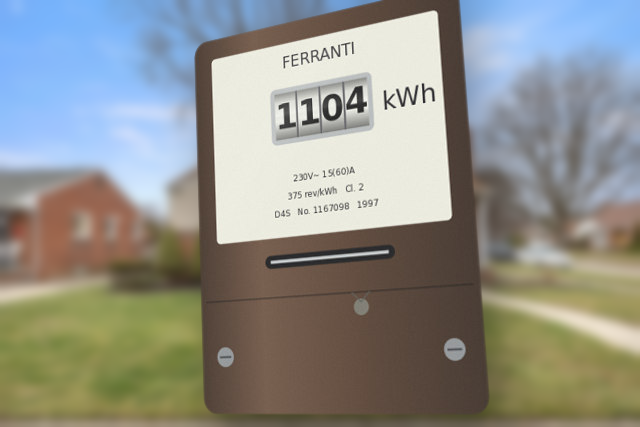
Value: 1104 kWh
